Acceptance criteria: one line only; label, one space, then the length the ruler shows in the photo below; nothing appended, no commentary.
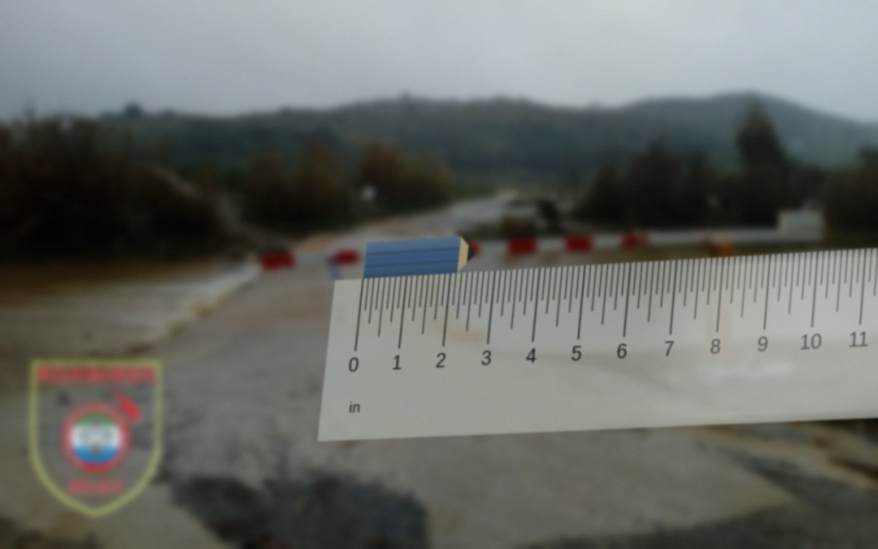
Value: 2.5 in
